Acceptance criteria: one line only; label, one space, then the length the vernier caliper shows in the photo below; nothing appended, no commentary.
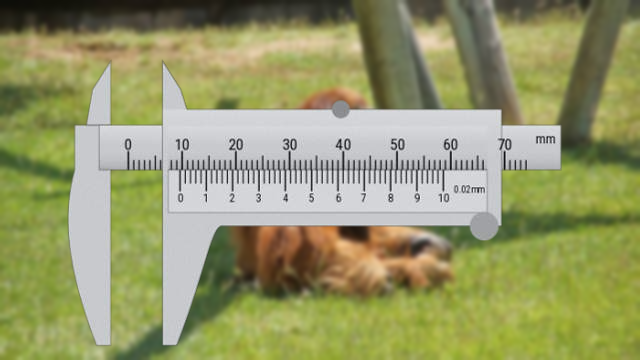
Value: 9.6 mm
